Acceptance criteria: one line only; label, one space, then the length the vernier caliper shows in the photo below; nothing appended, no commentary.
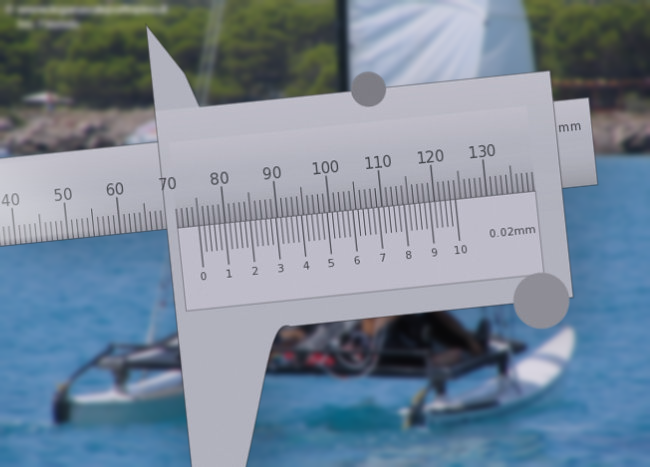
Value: 75.0 mm
